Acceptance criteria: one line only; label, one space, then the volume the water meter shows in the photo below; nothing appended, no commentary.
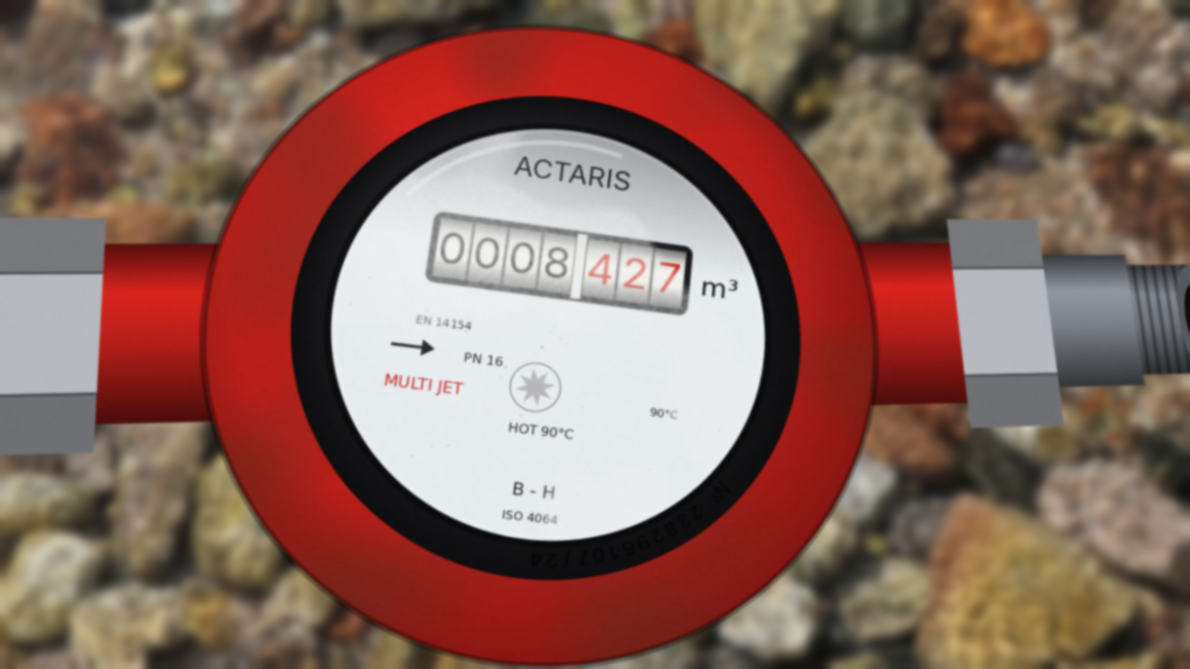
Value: 8.427 m³
